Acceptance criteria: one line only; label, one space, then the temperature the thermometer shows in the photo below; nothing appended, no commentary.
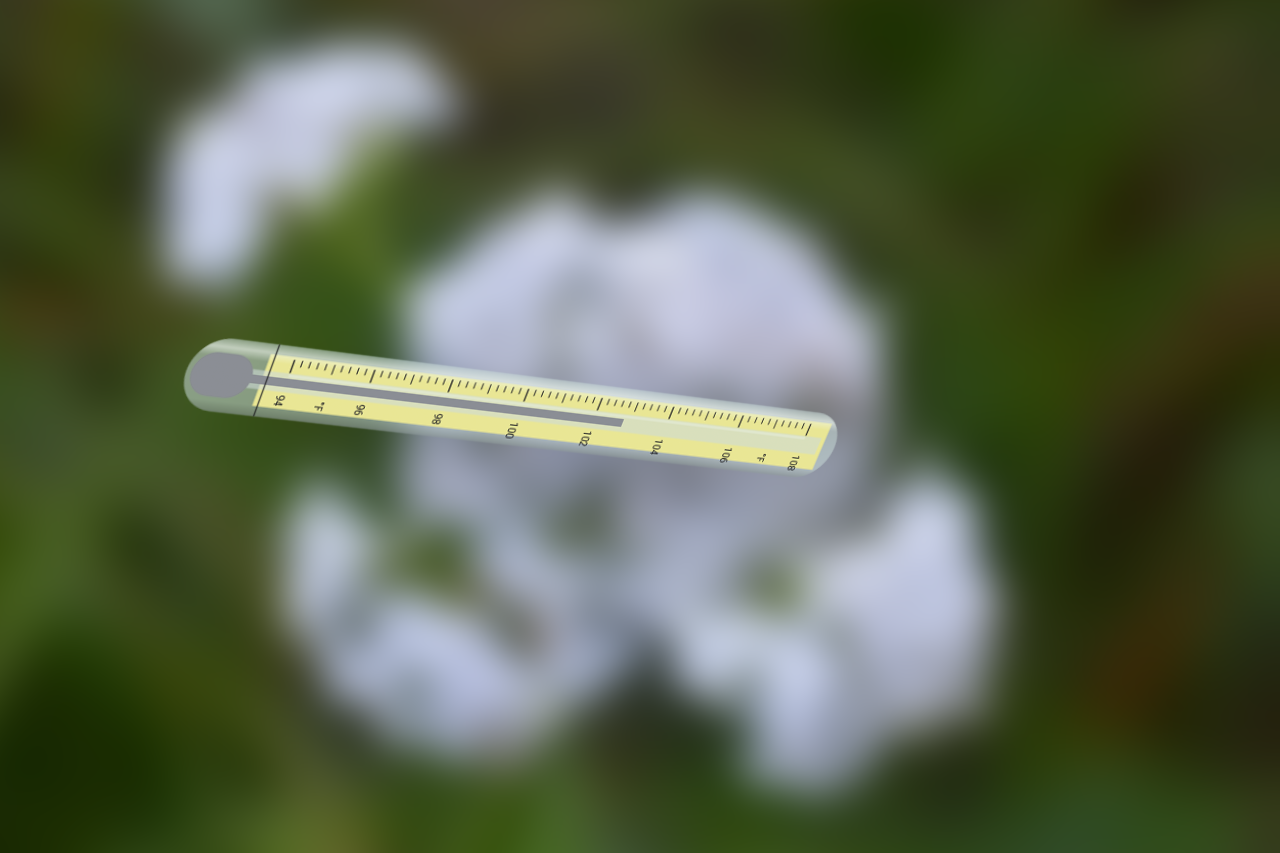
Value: 102.8 °F
